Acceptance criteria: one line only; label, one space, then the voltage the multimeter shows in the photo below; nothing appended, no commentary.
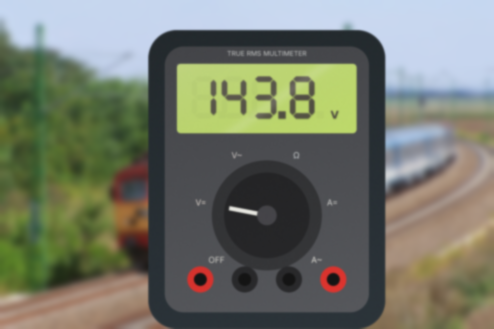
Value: 143.8 V
